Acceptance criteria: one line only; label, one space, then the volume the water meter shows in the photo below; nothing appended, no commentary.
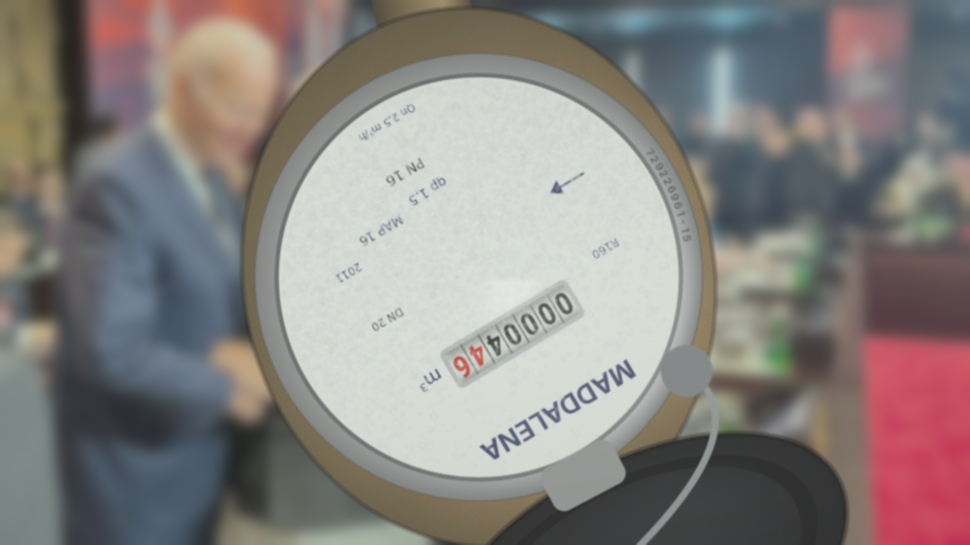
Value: 4.46 m³
